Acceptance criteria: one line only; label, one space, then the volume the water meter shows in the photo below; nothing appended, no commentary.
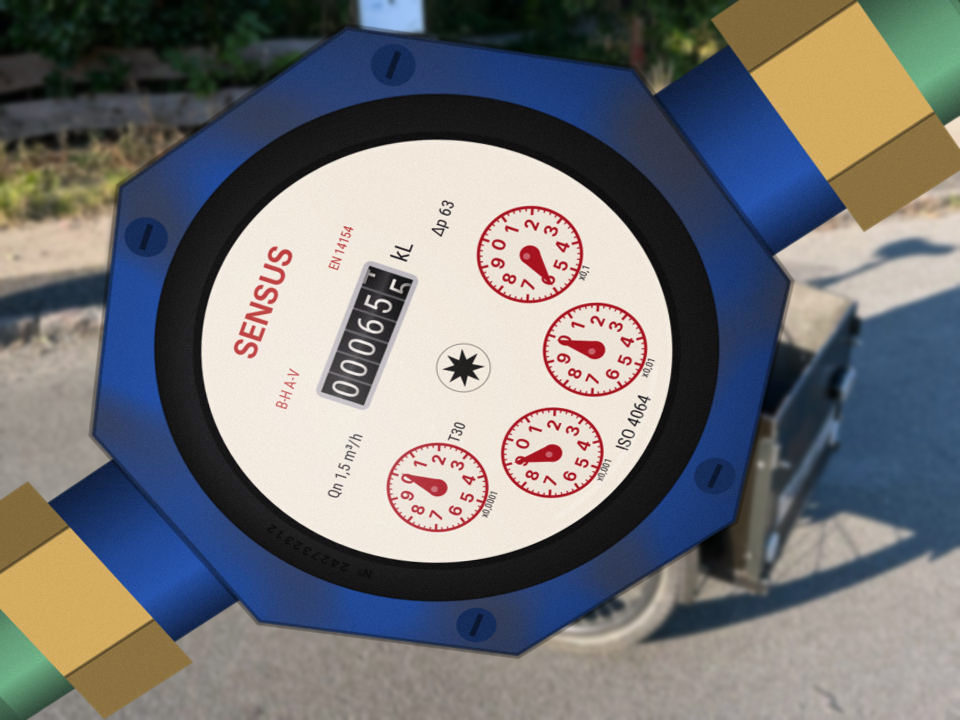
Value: 654.5990 kL
